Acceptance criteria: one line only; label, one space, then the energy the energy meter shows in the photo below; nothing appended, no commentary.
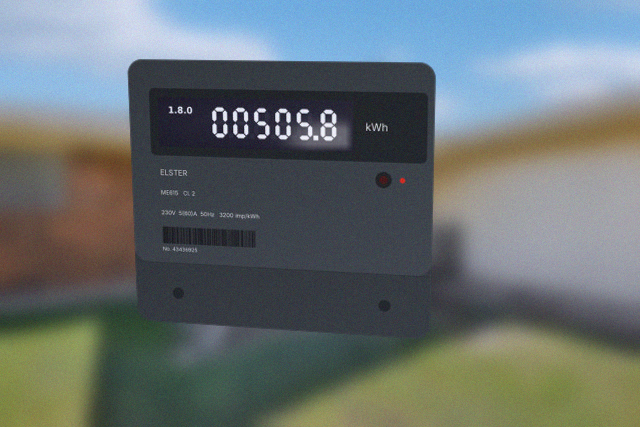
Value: 505.8 kWh
